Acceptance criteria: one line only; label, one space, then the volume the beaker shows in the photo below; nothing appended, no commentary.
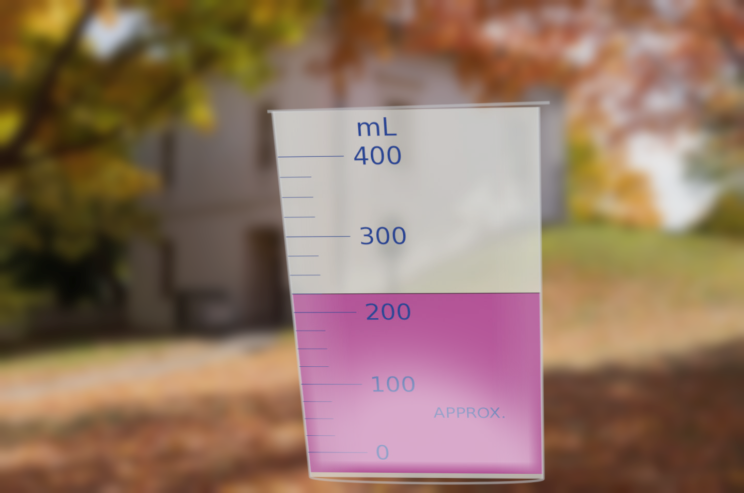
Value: 225 mL
